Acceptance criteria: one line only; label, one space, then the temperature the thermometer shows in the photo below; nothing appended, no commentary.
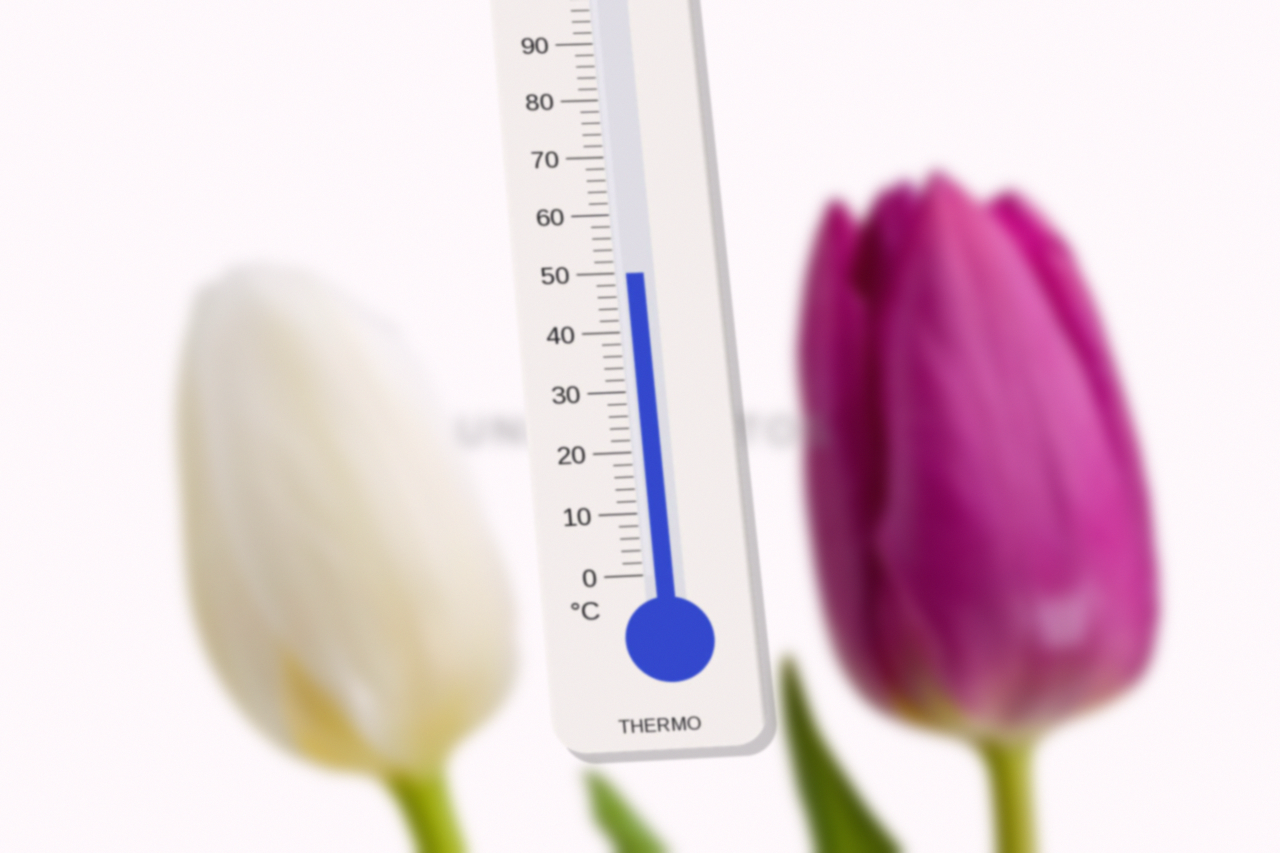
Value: 50 °C
